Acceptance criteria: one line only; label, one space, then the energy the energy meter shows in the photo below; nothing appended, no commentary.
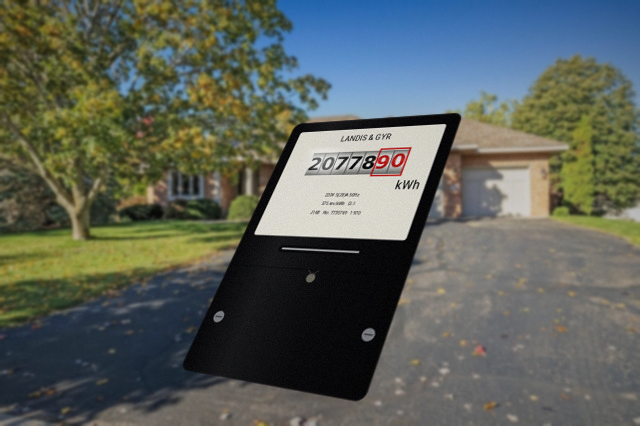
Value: 20778.90 kWh
